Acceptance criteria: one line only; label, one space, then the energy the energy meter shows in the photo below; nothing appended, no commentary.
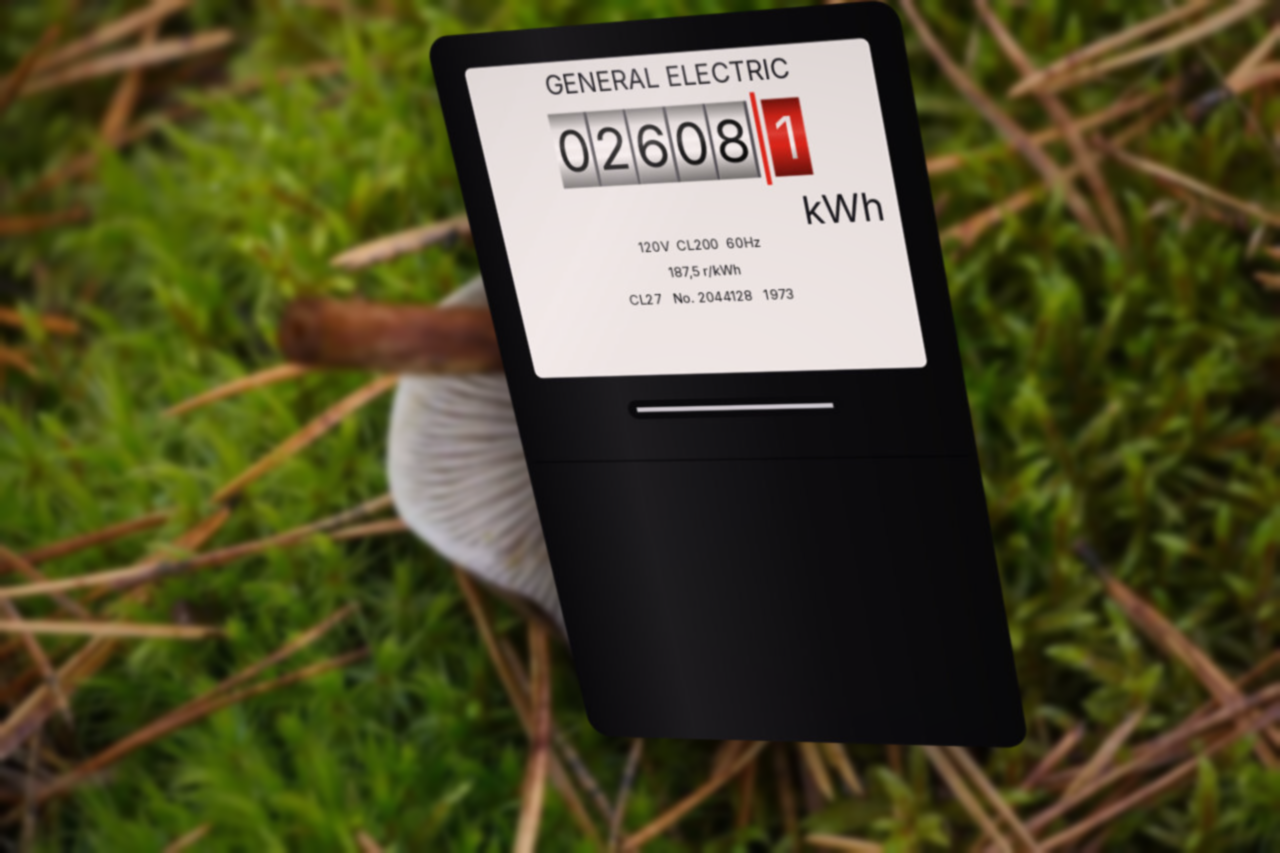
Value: 2608.1 kWh
